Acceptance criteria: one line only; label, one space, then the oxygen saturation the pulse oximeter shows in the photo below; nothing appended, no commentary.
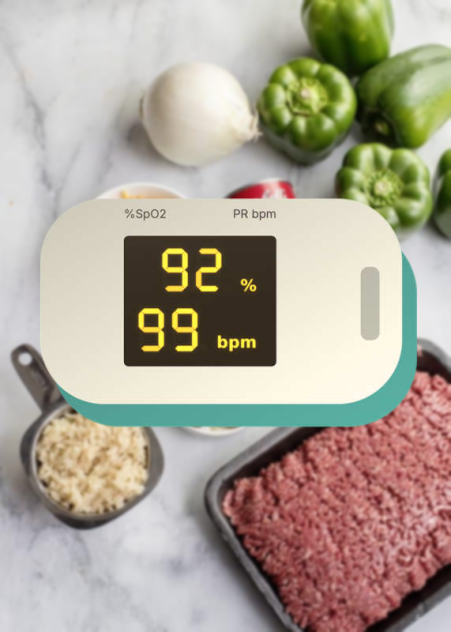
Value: 92 %
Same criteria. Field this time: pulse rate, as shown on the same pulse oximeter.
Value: 99 bpm
